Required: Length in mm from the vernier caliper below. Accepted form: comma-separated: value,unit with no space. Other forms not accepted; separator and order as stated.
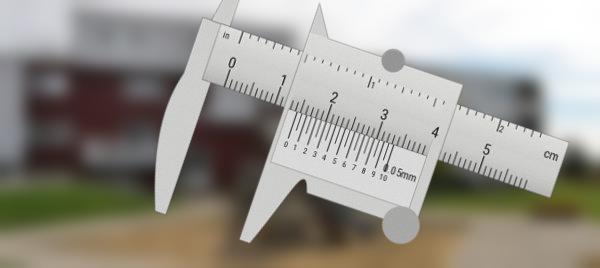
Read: 14.4,mm
